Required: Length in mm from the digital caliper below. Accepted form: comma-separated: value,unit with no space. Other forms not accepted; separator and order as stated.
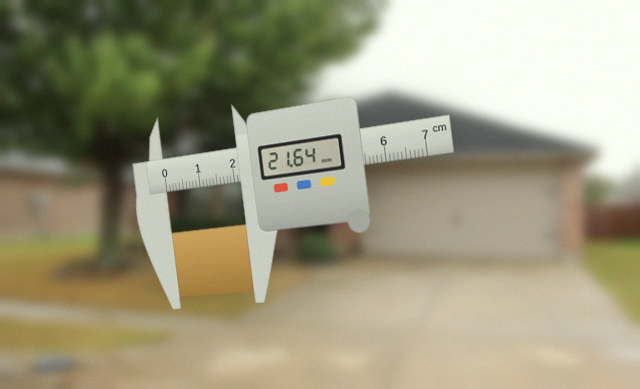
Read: 21.64,mm
